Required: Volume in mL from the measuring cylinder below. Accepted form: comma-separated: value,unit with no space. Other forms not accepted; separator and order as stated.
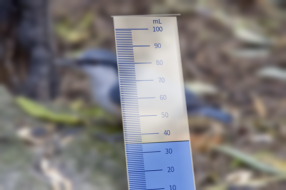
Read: 35,mL
